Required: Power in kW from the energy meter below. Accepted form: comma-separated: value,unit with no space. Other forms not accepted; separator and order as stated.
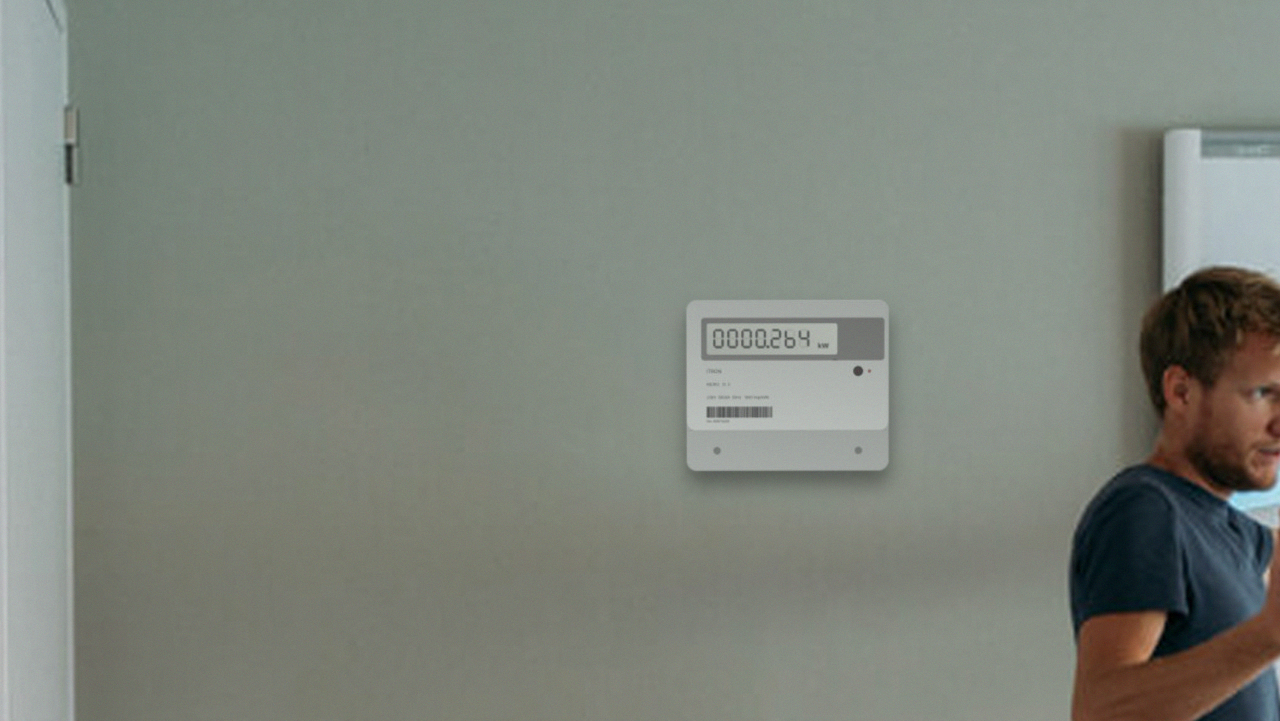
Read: 0.264,kW
